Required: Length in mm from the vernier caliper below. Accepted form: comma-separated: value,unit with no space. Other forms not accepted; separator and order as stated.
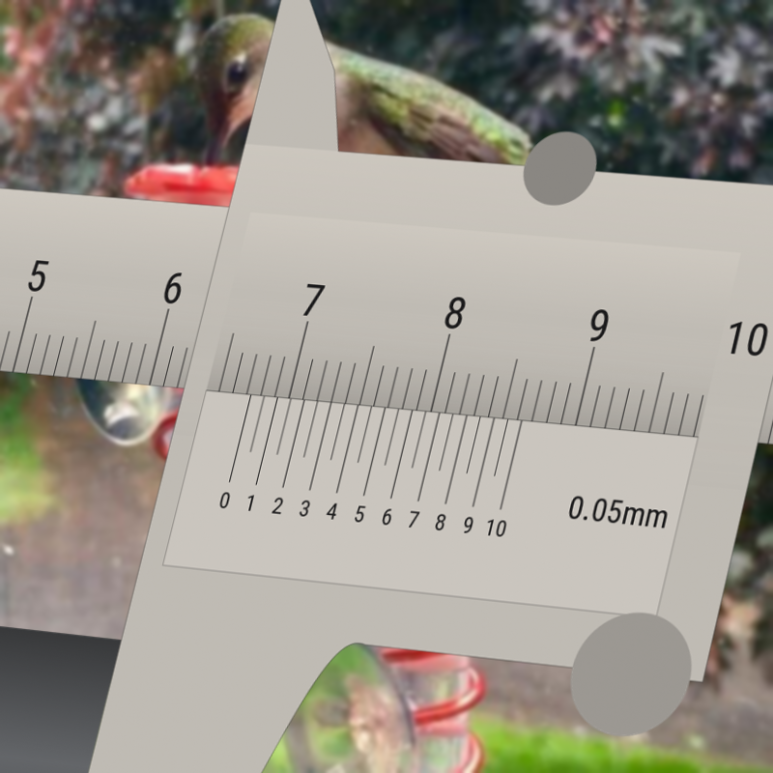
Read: 67.3,mm
